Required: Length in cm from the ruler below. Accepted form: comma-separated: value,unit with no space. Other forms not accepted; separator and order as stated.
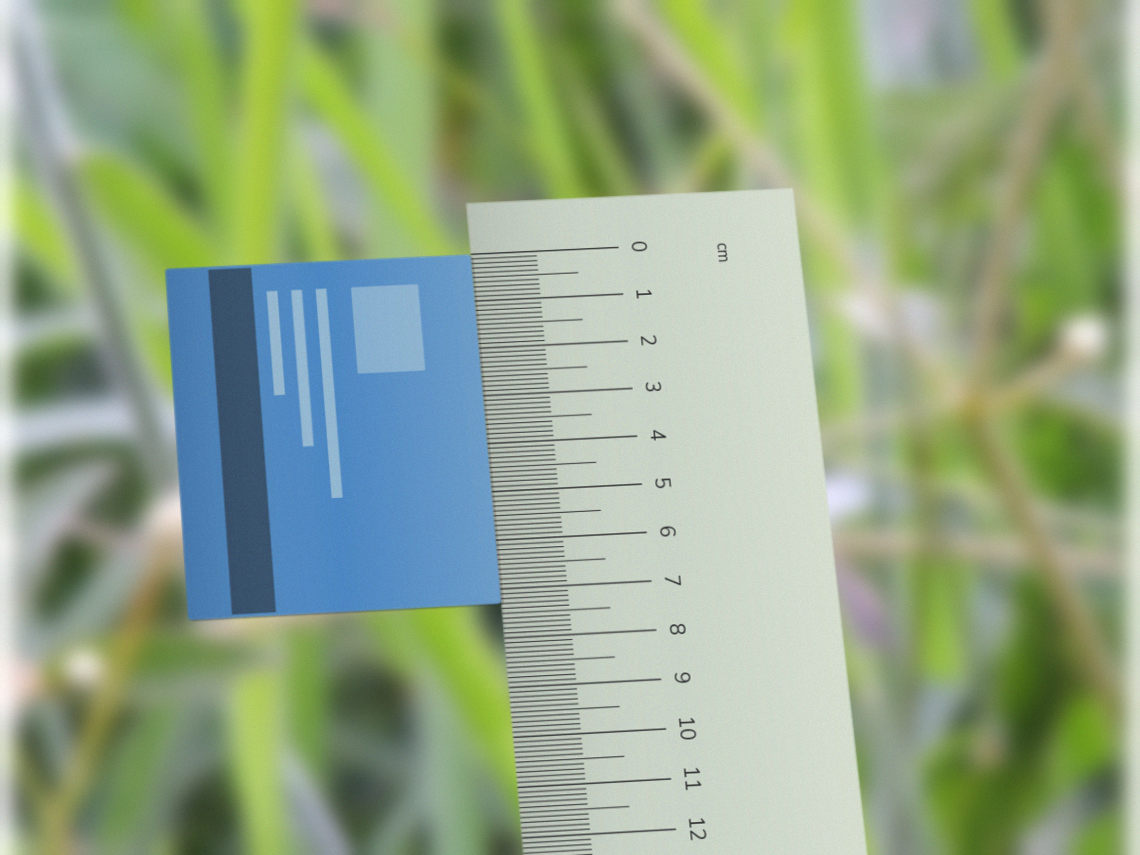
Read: 7.3,cm
